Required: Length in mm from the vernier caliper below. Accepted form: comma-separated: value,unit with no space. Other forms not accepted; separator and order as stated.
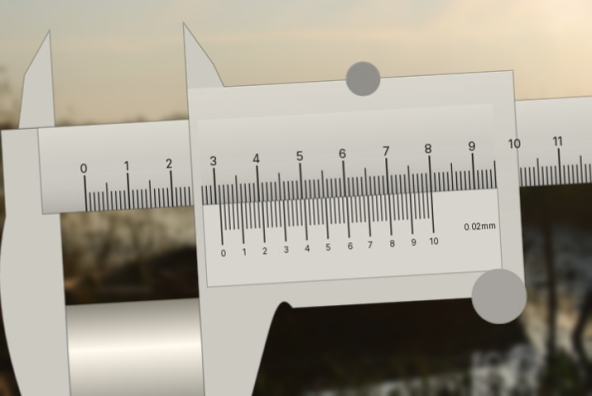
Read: 31.0,mm
